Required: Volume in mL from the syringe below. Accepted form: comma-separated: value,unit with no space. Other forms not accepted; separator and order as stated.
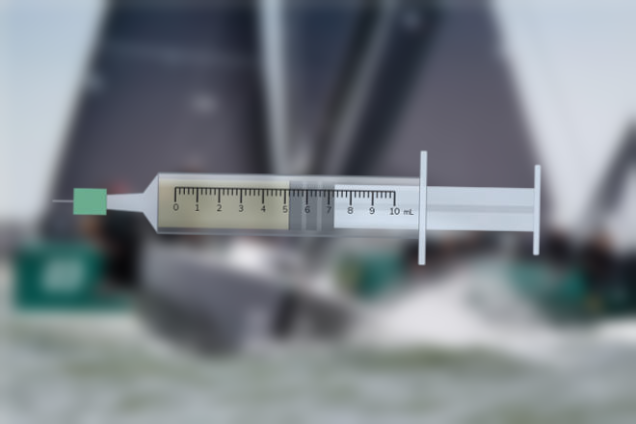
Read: 5.2,mL
